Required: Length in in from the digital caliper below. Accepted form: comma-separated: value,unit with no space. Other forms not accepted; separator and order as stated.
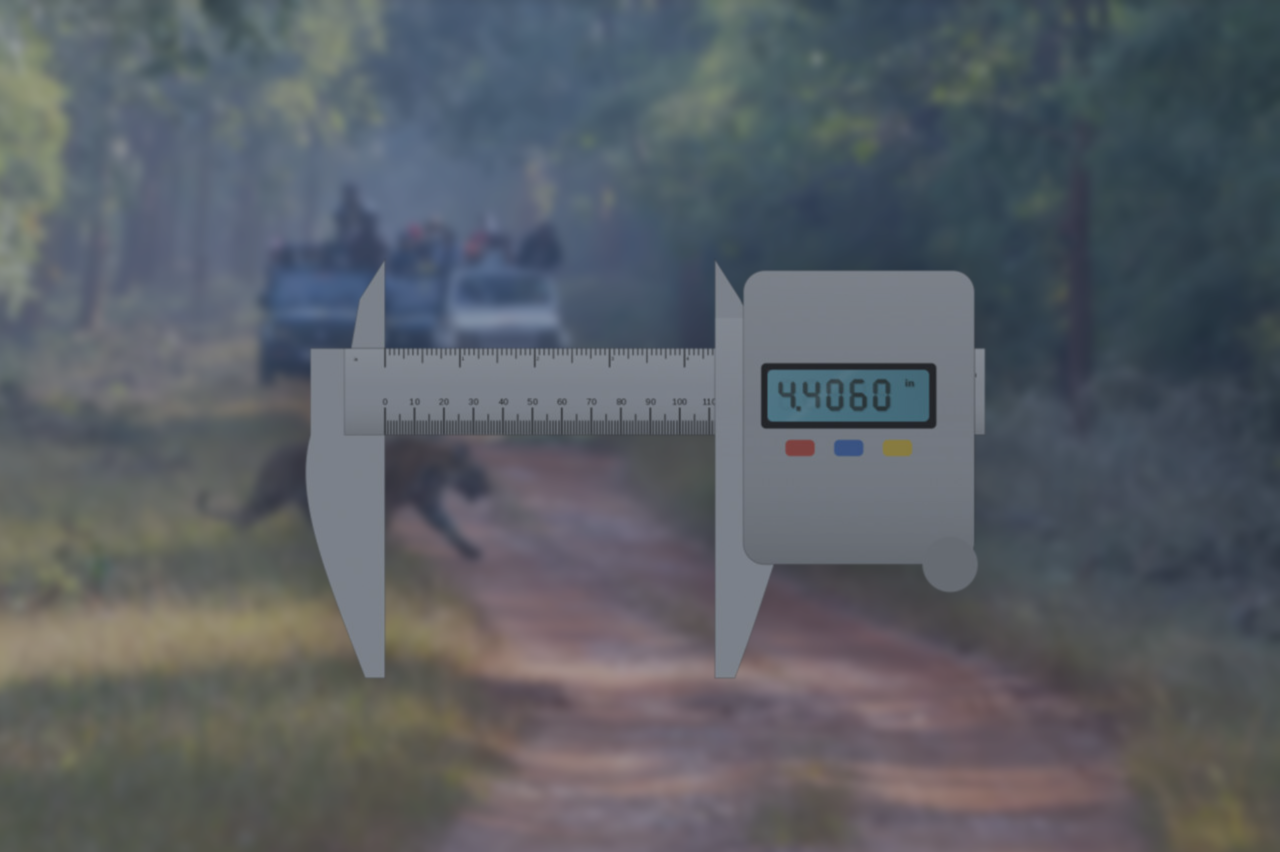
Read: 4.4060,in
